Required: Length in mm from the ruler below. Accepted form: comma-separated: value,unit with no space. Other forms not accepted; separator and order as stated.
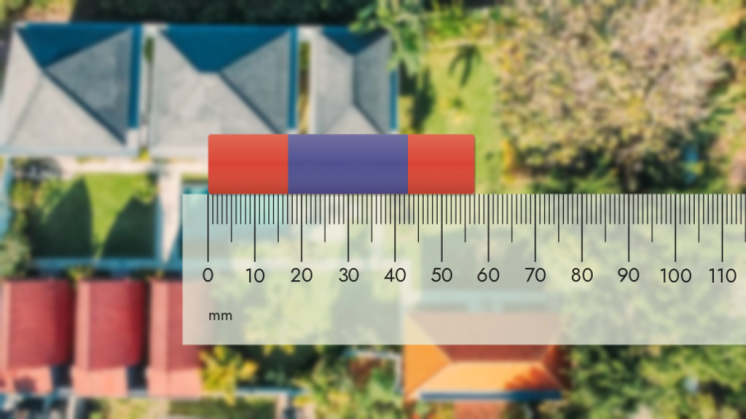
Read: 57,mm
